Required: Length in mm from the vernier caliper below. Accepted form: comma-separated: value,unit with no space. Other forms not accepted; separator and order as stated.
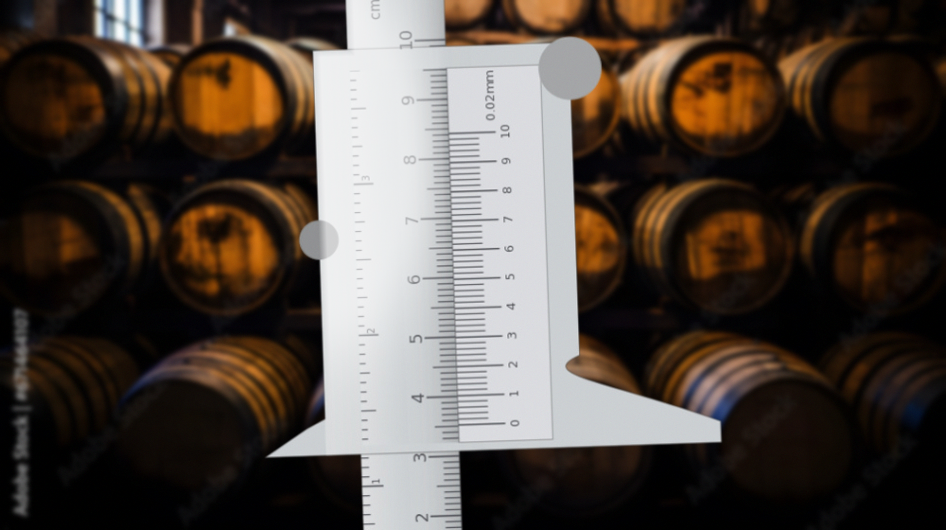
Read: 35.2,mm
